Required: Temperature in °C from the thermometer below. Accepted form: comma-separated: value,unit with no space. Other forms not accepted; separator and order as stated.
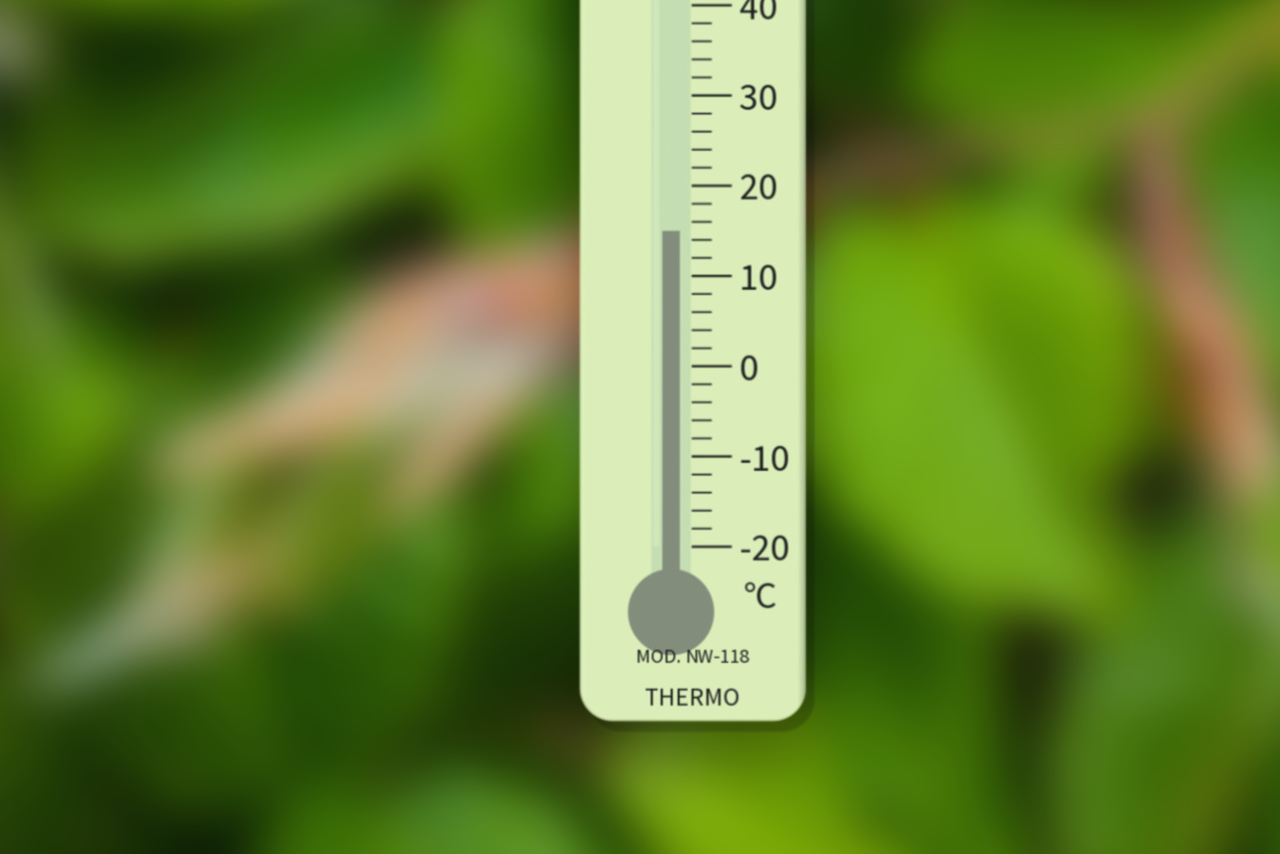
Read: 15,°C
